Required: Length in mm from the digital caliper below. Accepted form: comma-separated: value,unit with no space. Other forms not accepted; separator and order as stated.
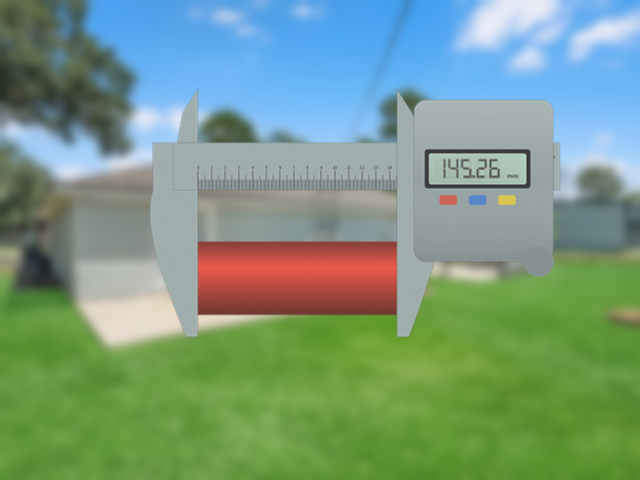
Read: 145.26,mm
